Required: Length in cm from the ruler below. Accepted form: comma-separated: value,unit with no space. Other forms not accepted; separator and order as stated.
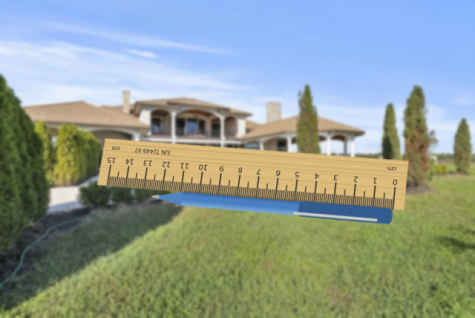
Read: 12.5,cm
